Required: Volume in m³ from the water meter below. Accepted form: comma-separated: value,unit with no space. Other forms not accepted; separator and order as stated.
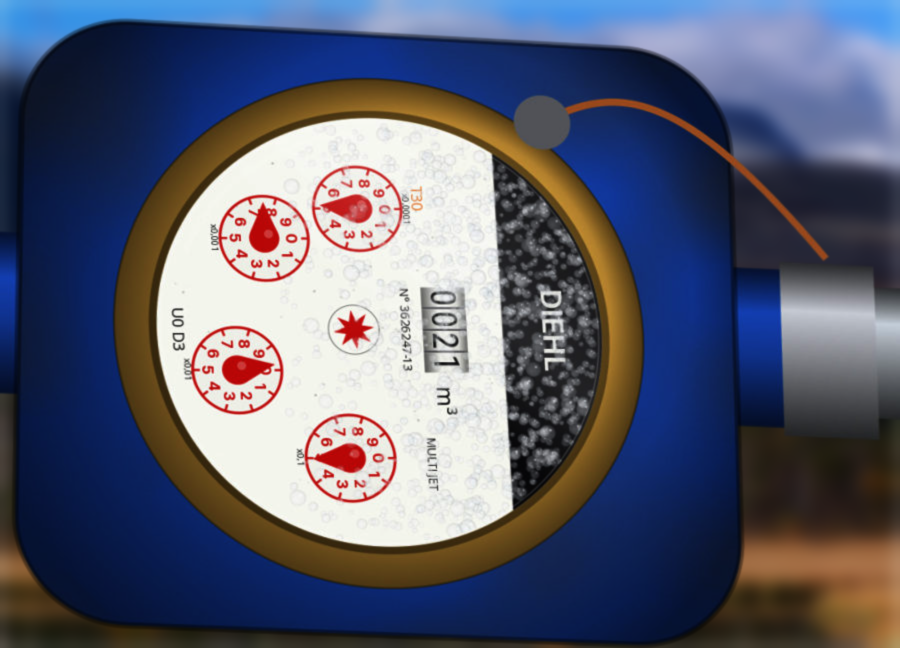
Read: 21.4975,m³
